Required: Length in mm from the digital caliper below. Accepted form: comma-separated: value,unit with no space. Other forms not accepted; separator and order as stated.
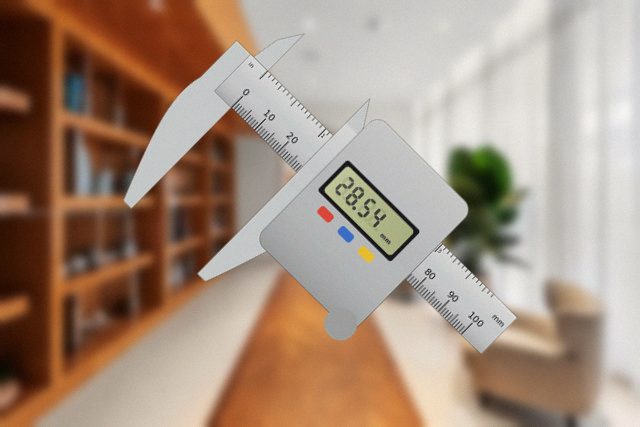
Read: 28.54,mm
